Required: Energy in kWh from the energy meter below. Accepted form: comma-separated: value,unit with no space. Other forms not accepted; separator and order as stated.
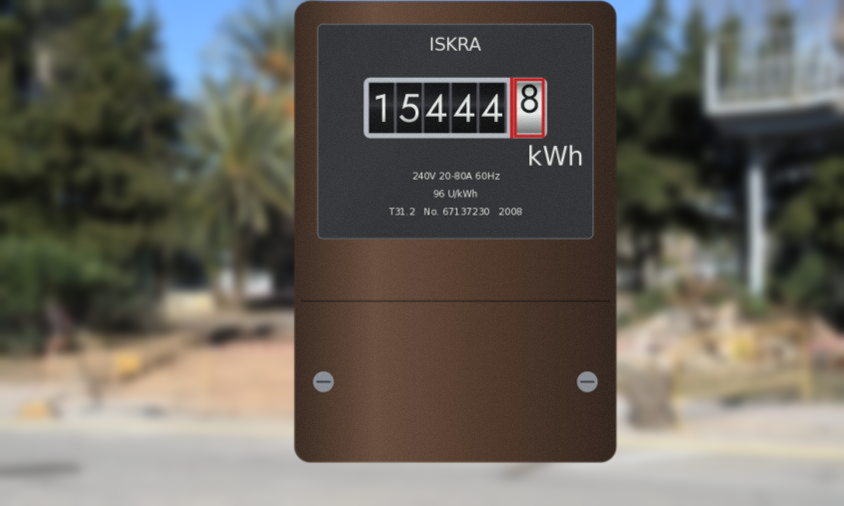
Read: 15444.8,kWh
